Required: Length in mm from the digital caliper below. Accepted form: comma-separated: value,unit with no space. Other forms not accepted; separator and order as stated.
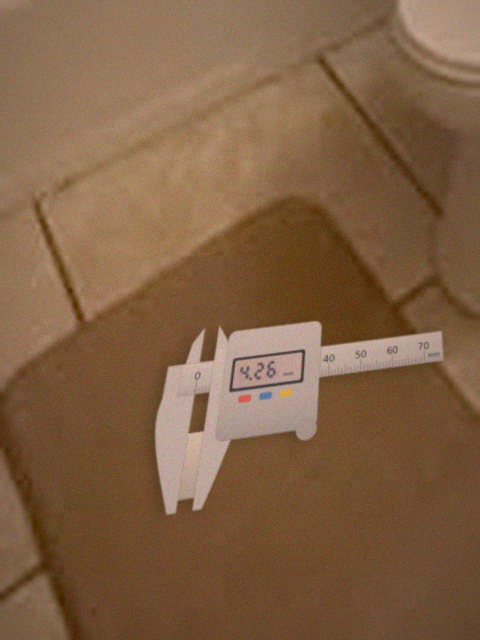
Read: 4.26,mm
